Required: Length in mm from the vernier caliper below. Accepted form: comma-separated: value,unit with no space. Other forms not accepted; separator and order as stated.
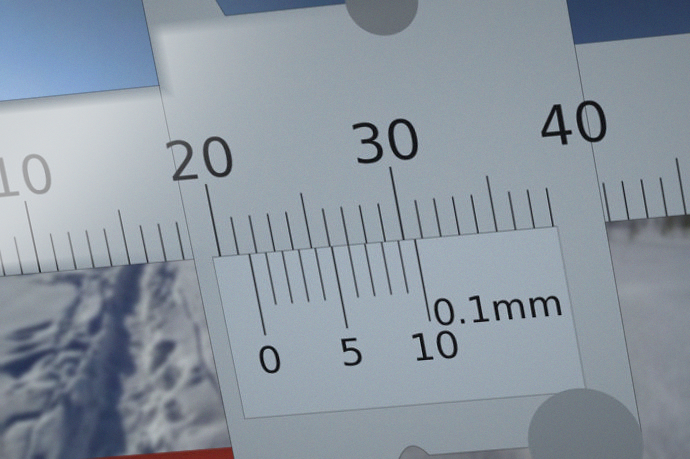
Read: 21.6,mm
